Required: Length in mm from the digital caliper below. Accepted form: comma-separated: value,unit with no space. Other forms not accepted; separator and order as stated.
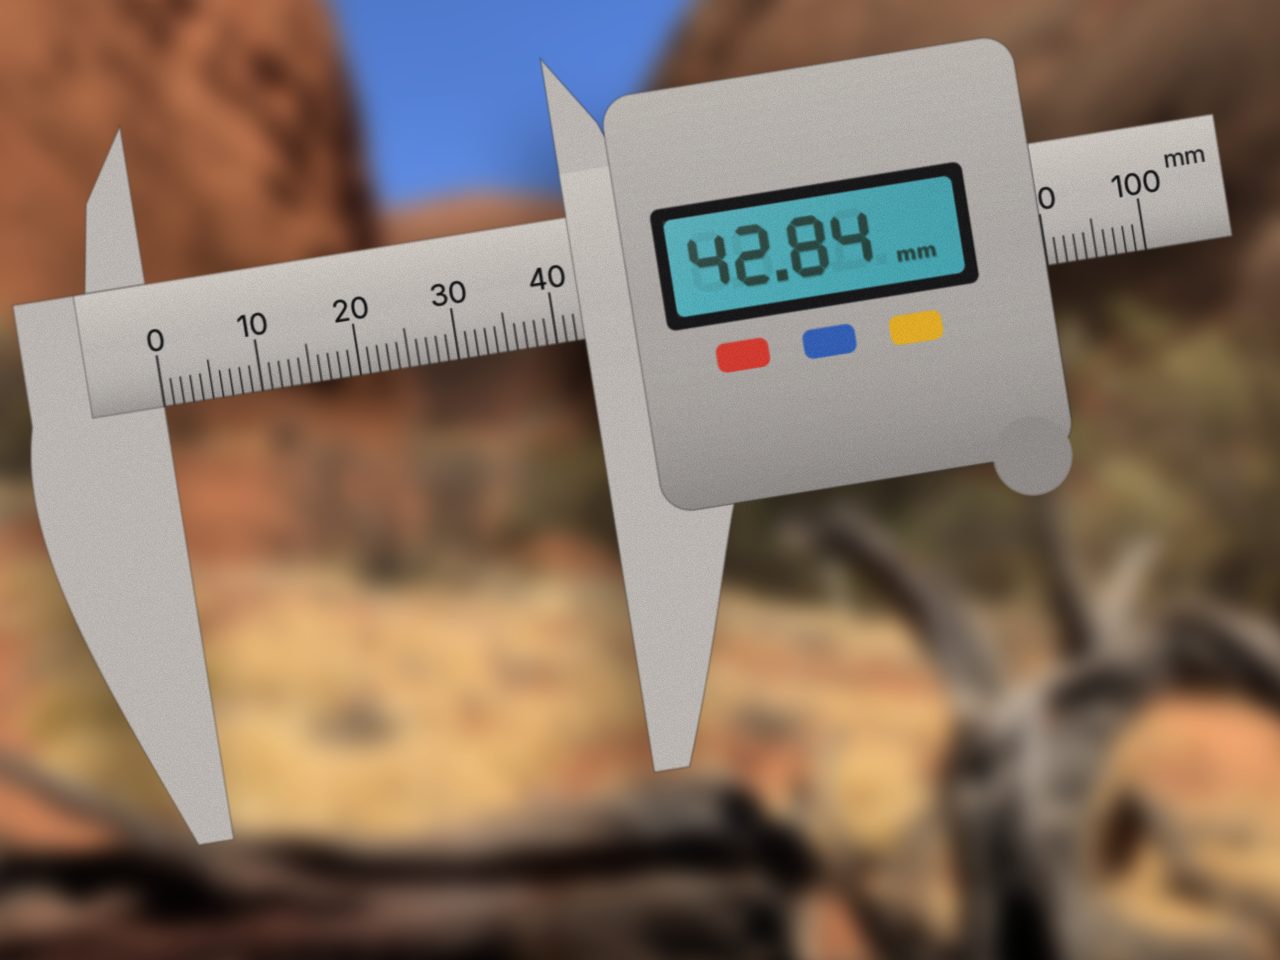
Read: 42.84,mm
